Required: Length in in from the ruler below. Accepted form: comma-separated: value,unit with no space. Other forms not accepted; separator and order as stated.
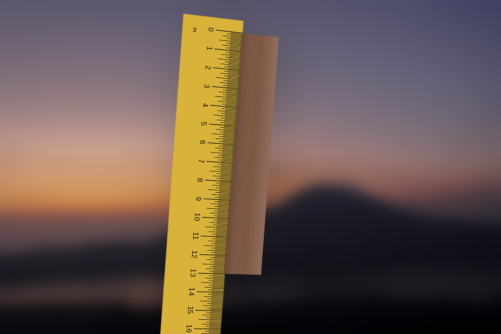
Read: 13,in
